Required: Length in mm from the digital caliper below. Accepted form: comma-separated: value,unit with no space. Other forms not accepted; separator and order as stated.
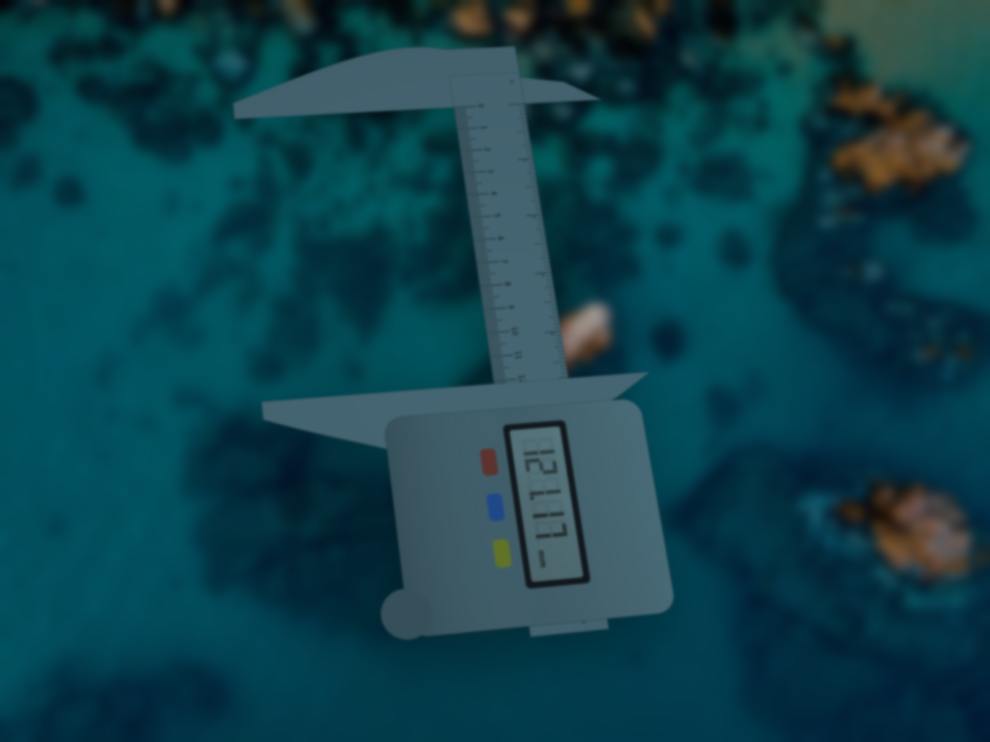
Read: 121.17,mm
